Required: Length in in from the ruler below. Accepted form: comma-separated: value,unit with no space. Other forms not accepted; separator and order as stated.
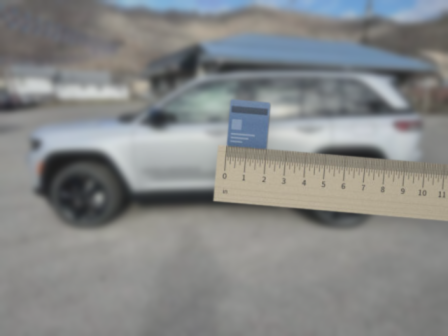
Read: 2,in
